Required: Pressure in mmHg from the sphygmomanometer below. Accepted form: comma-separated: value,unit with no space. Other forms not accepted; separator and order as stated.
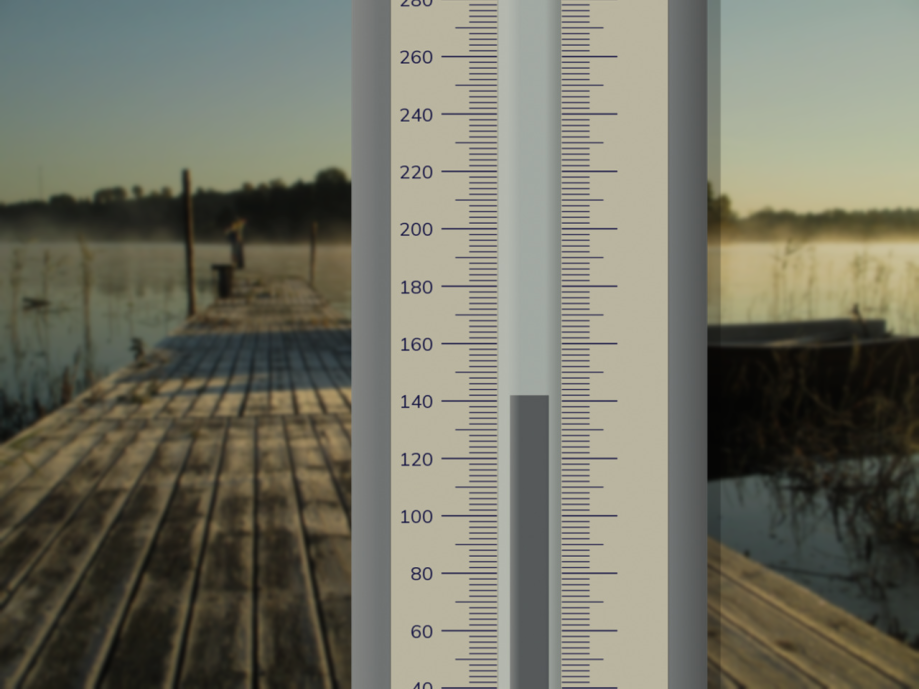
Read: 142,mmHg
